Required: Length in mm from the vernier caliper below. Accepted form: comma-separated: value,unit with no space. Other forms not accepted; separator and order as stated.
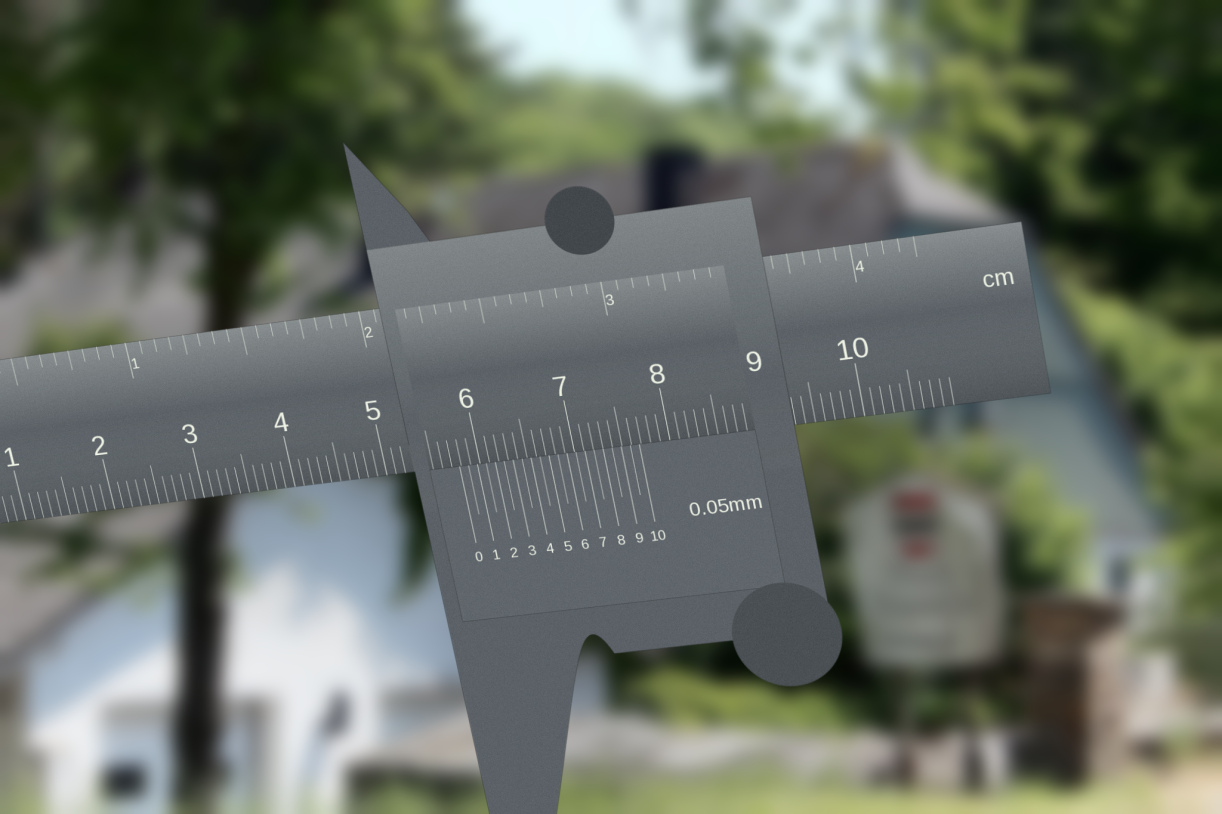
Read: 57.8,mm
